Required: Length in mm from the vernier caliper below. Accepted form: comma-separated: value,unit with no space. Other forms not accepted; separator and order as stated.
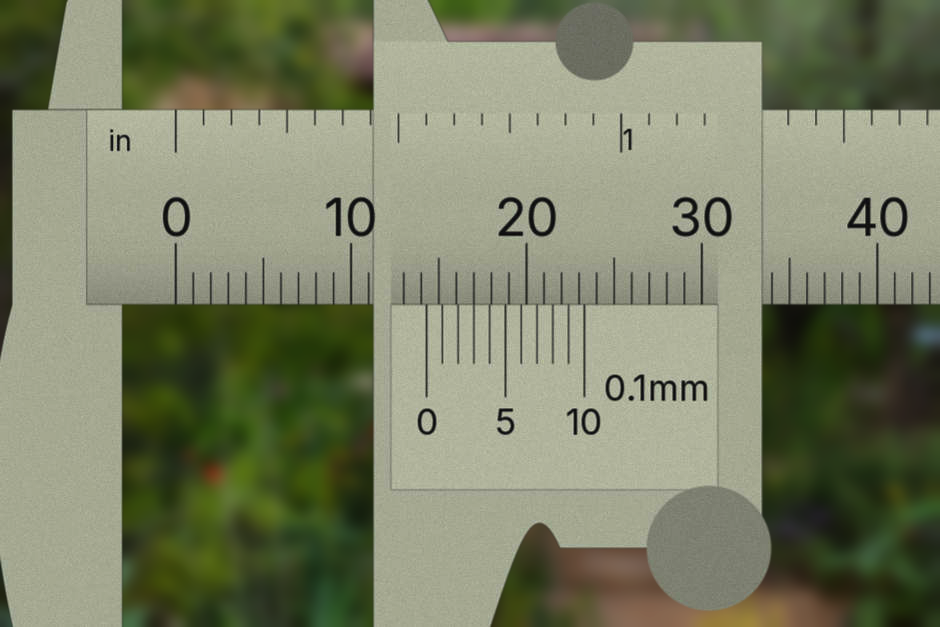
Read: 14.3,mm
